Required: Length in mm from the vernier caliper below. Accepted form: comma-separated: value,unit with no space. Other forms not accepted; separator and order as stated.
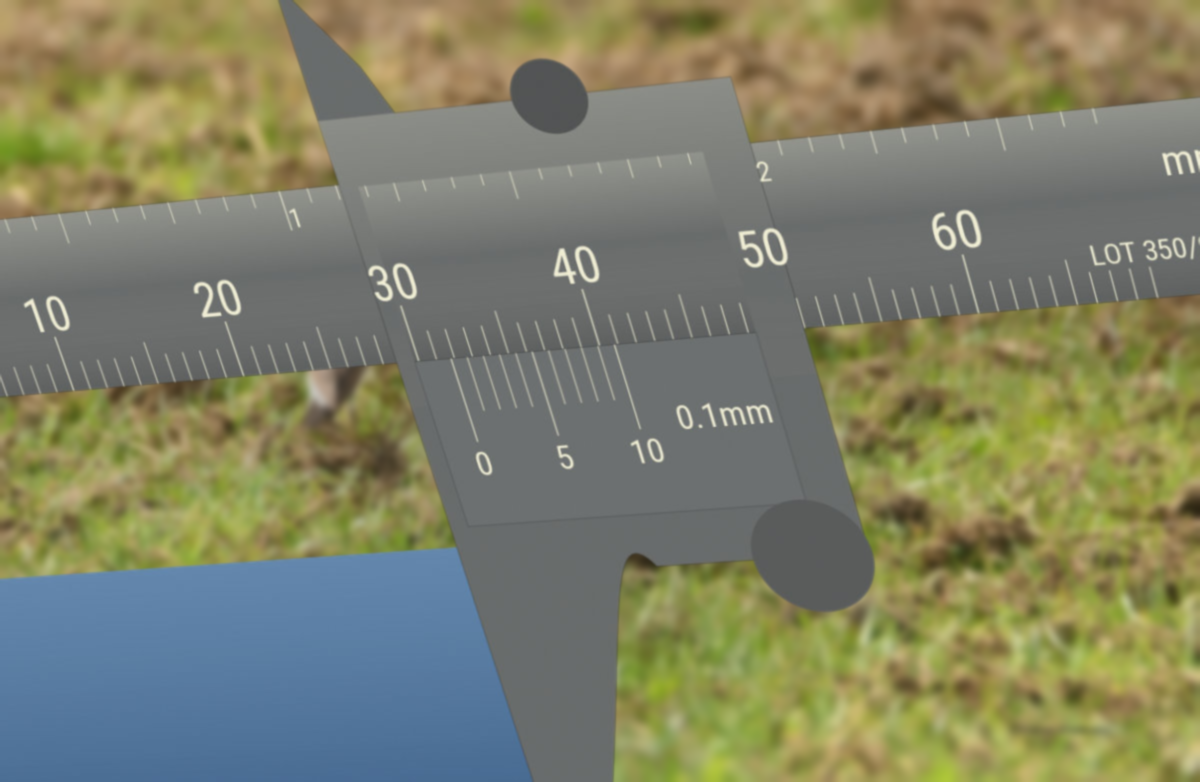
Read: 31.8,mm
